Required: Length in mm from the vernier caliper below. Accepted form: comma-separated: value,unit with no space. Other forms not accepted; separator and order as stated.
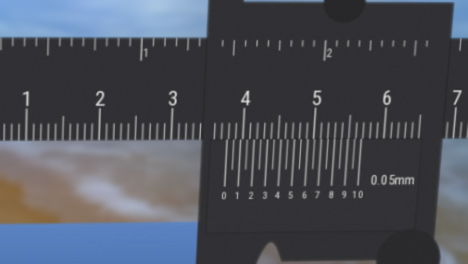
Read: 37.8,mm
